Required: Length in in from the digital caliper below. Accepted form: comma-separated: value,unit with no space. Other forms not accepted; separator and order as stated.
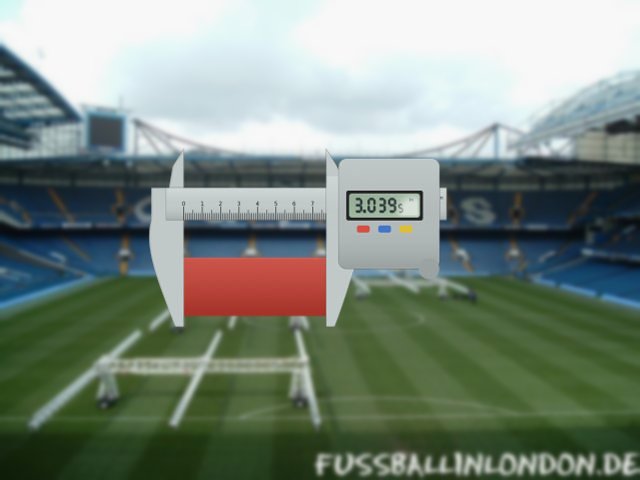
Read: 3.0395,in
